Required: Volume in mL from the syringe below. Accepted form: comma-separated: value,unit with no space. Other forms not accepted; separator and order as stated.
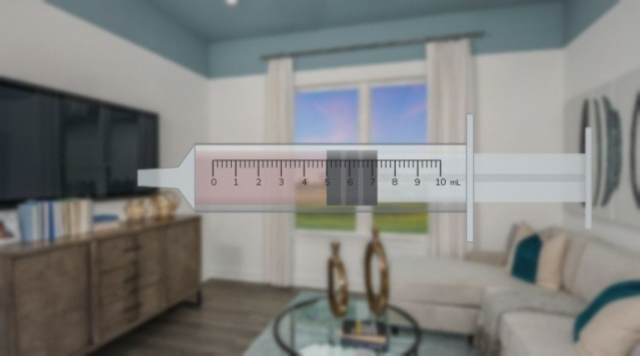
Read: 5,mL
